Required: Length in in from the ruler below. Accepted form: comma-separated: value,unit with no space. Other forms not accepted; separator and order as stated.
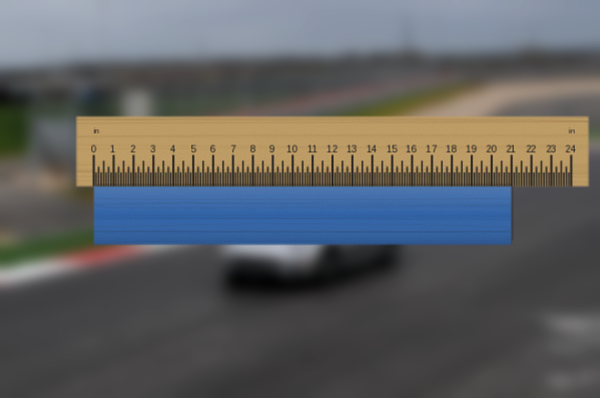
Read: 21,in
